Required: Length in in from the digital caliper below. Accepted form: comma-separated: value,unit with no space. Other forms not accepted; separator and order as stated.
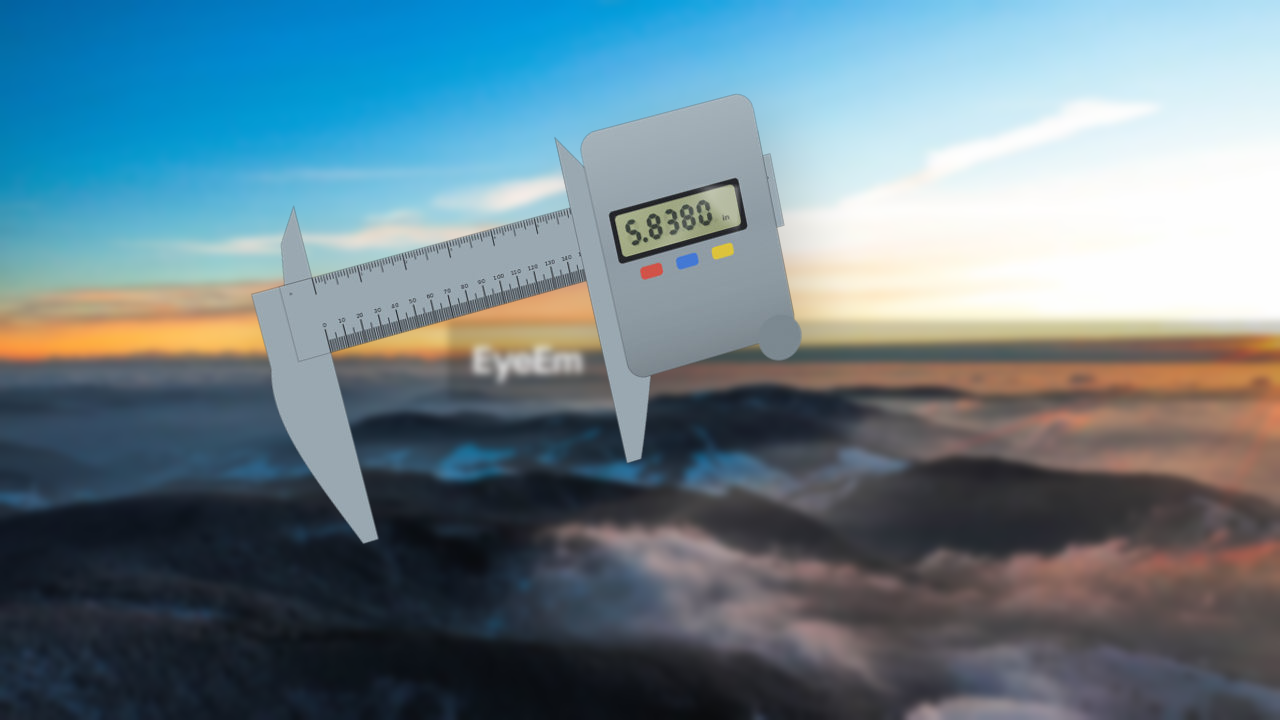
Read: 5.8380,in
